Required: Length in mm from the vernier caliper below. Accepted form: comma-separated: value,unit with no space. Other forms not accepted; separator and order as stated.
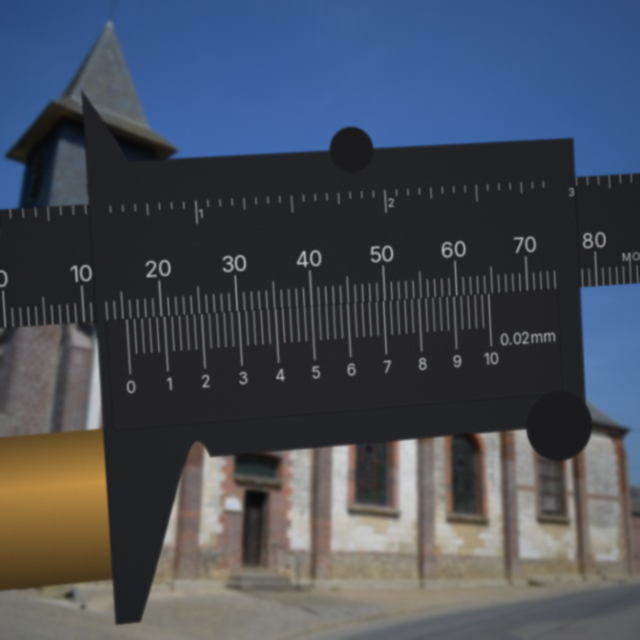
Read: 15.5,mm
